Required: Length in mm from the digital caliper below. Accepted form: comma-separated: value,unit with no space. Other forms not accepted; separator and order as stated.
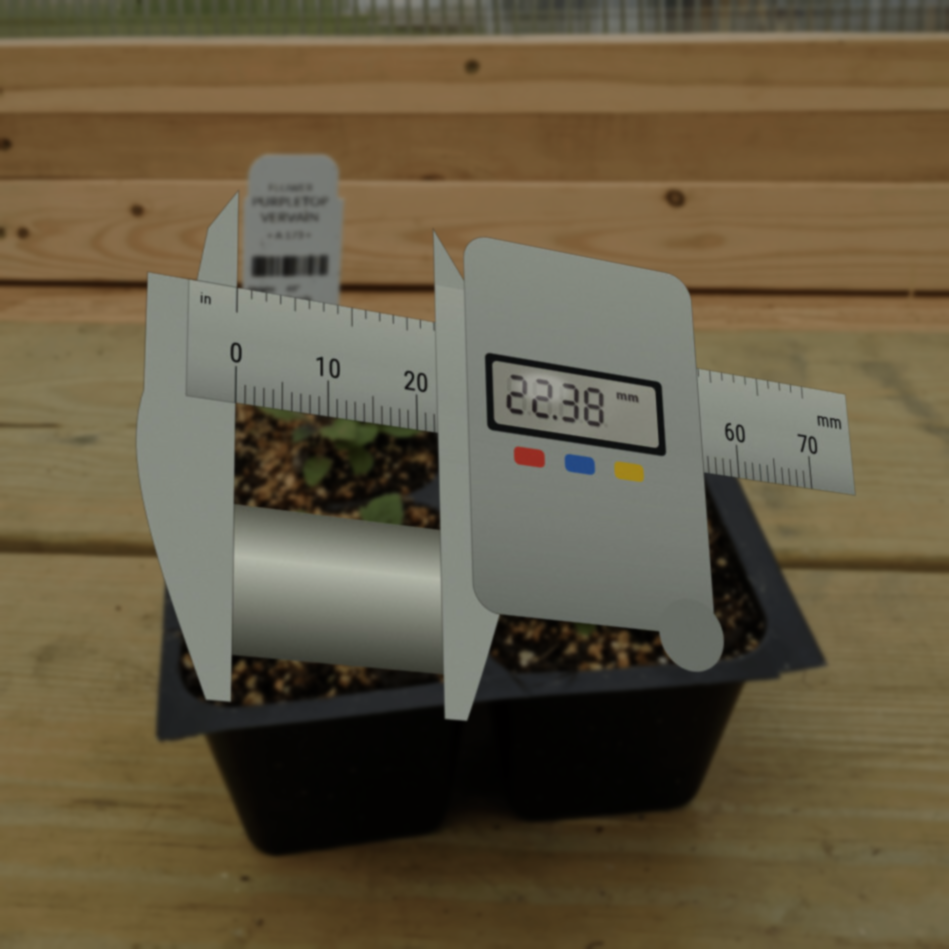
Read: 22.38,mm
